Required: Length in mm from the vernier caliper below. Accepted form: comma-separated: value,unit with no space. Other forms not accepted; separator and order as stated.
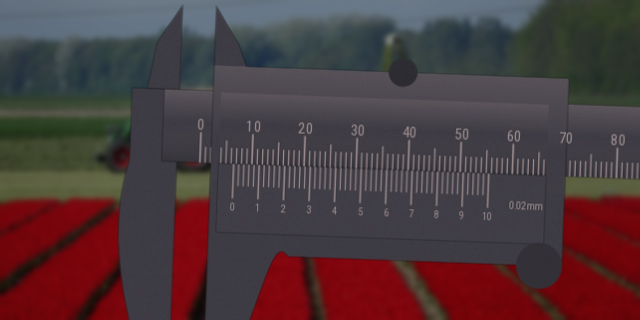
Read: 6.5,mm
